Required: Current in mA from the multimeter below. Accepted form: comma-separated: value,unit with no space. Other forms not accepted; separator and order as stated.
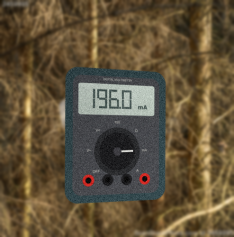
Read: 196.0,mA
